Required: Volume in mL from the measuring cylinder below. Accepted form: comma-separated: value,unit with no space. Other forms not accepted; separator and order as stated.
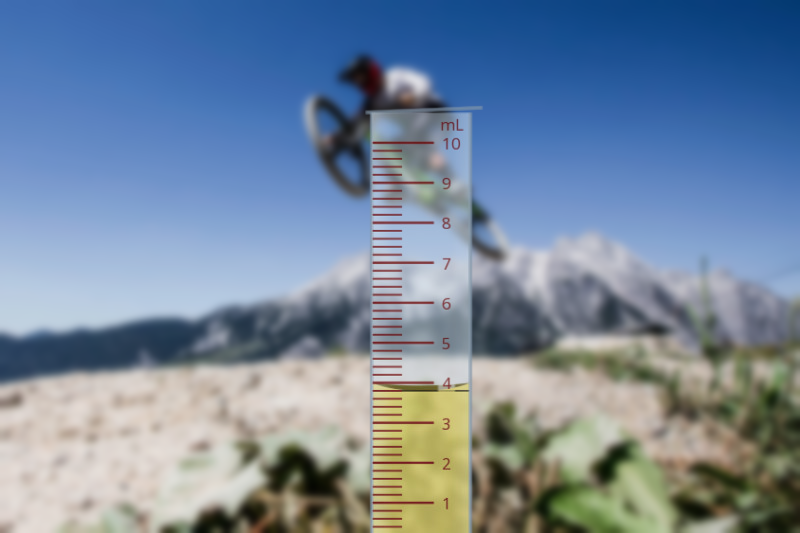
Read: 3.8,mL
